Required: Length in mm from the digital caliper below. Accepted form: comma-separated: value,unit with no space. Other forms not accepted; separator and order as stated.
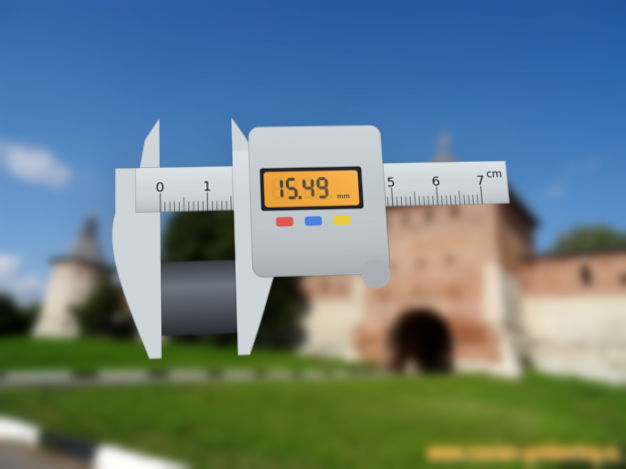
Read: 15.49,mm
